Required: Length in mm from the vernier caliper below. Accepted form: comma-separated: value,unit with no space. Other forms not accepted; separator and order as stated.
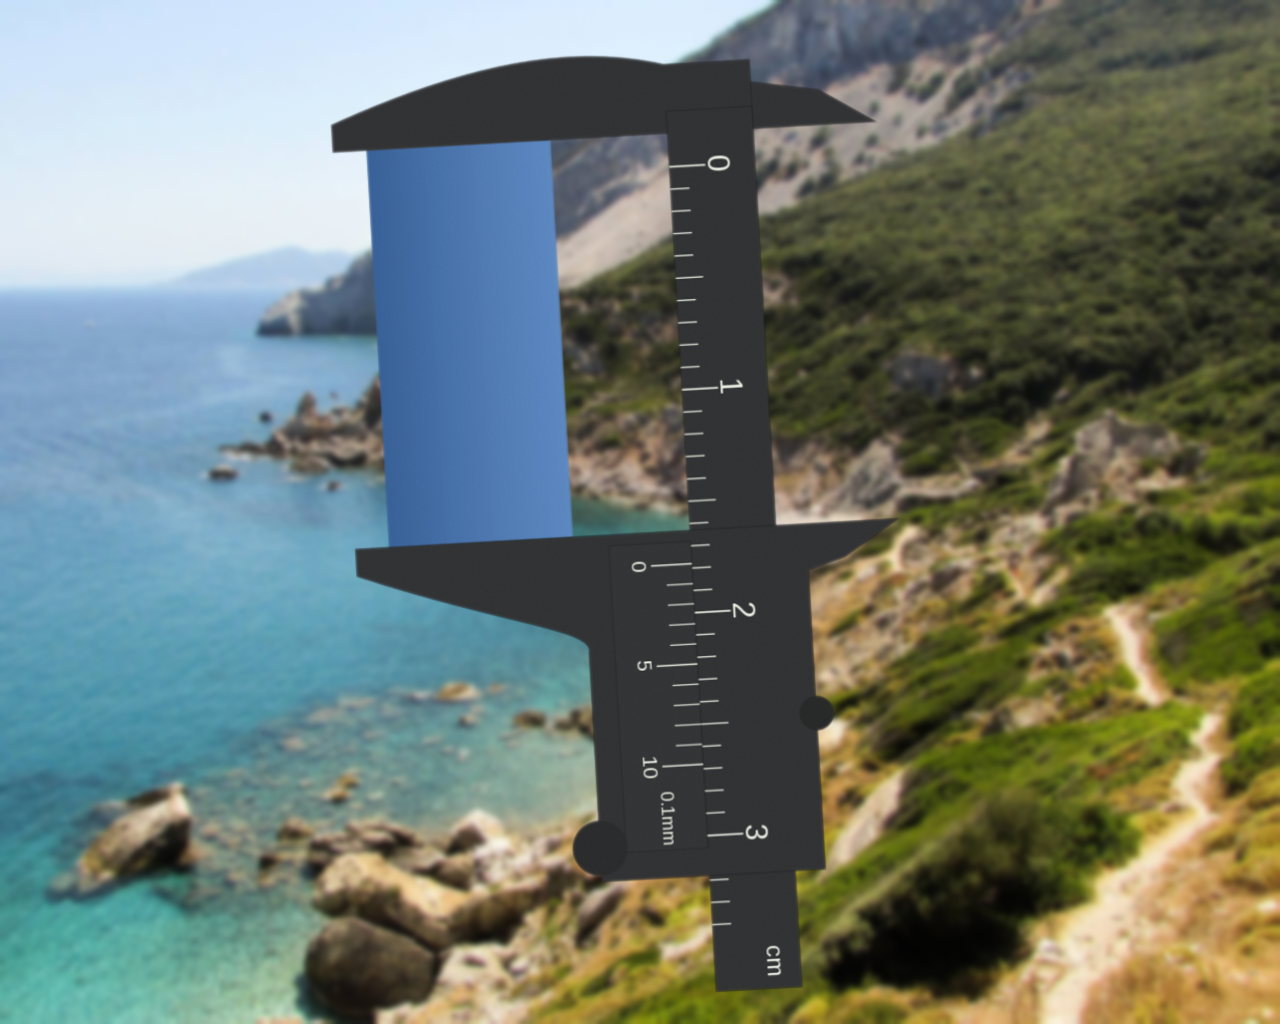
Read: 17.8,mm
